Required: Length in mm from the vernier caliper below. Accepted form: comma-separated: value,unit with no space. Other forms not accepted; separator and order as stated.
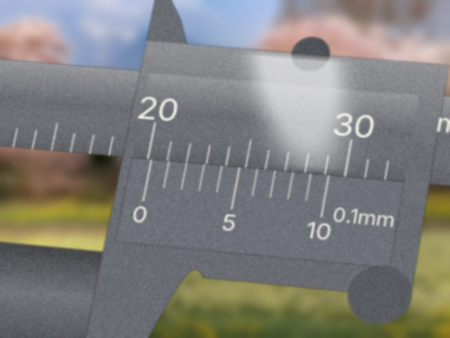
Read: 20.2,mm
